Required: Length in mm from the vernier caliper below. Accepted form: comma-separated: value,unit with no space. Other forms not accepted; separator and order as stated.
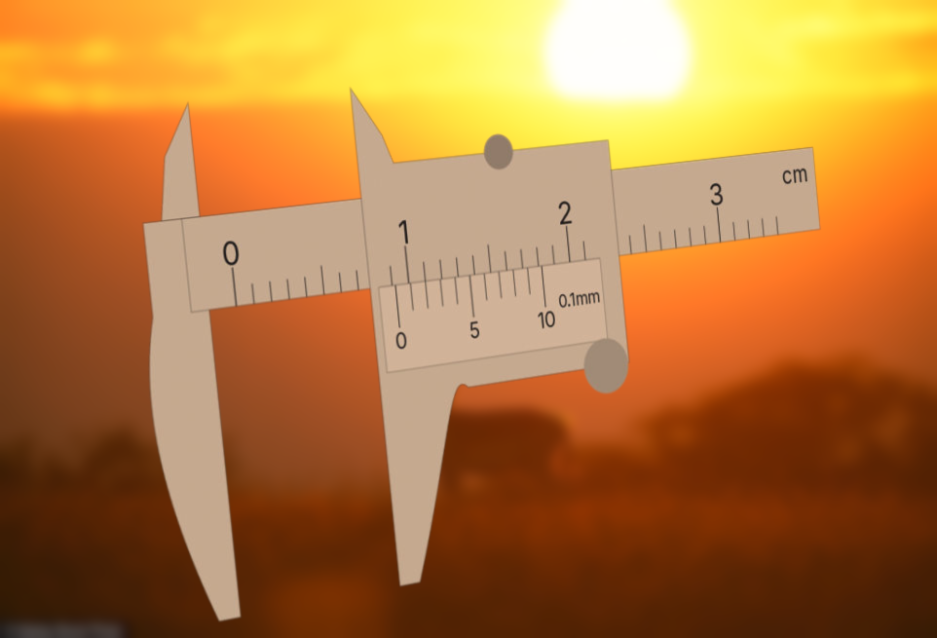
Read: 9.2,mm
